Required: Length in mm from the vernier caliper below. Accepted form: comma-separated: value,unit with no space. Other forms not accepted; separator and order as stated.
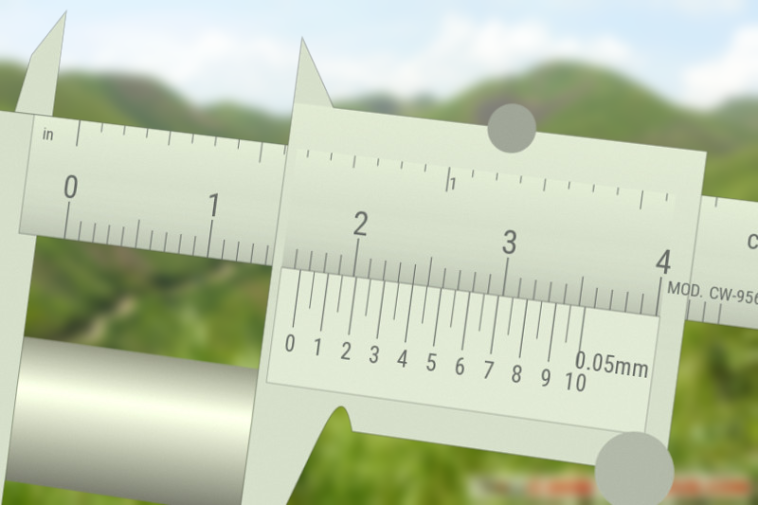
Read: 16.4,mm
